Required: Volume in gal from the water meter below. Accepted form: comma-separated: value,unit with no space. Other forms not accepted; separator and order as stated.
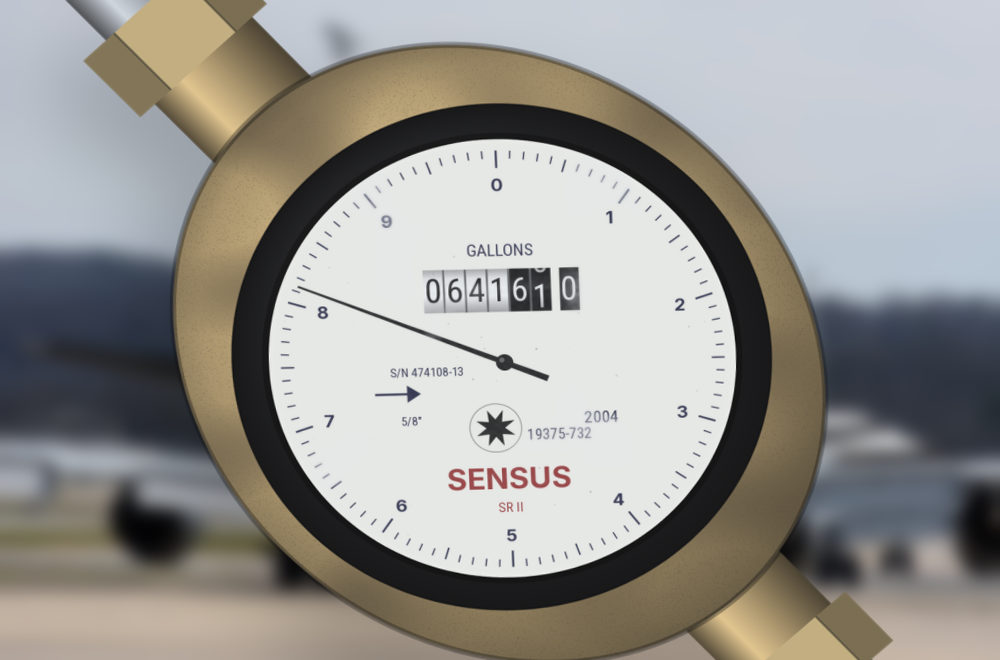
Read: 641608.1,gal
